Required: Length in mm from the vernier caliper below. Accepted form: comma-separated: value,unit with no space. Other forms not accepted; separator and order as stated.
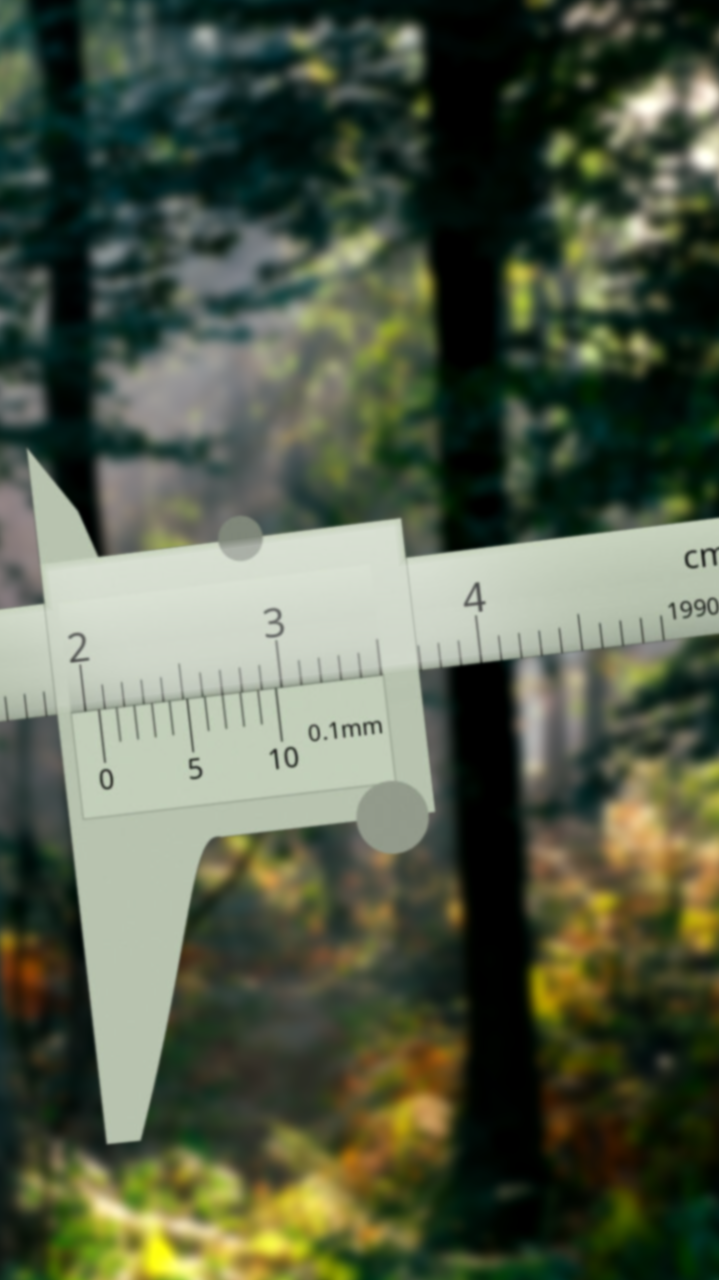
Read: 20.7,mm
